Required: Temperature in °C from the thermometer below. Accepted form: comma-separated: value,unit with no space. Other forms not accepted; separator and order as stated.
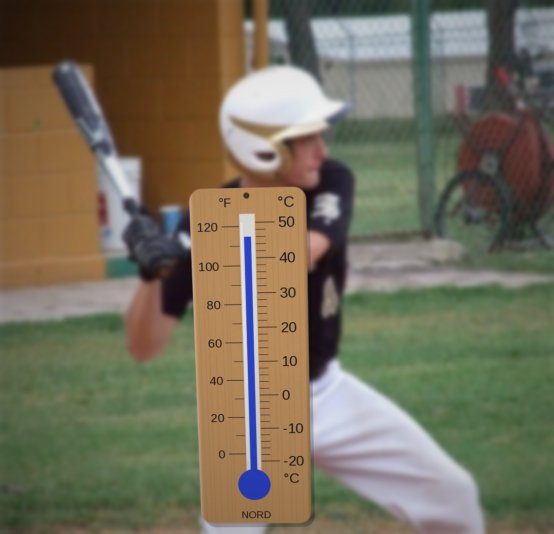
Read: 46,°C
